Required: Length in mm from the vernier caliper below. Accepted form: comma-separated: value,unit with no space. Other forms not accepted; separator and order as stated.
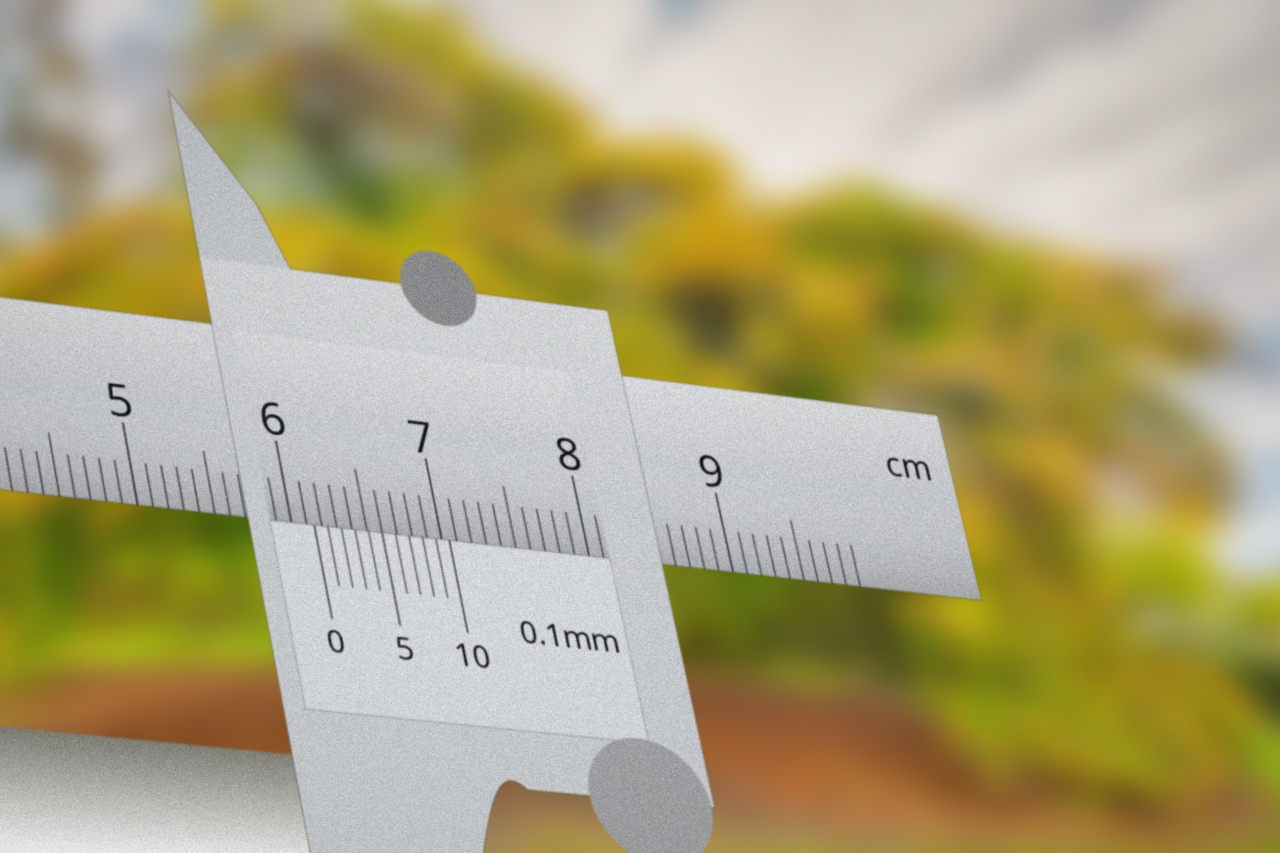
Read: 61.5,mm
